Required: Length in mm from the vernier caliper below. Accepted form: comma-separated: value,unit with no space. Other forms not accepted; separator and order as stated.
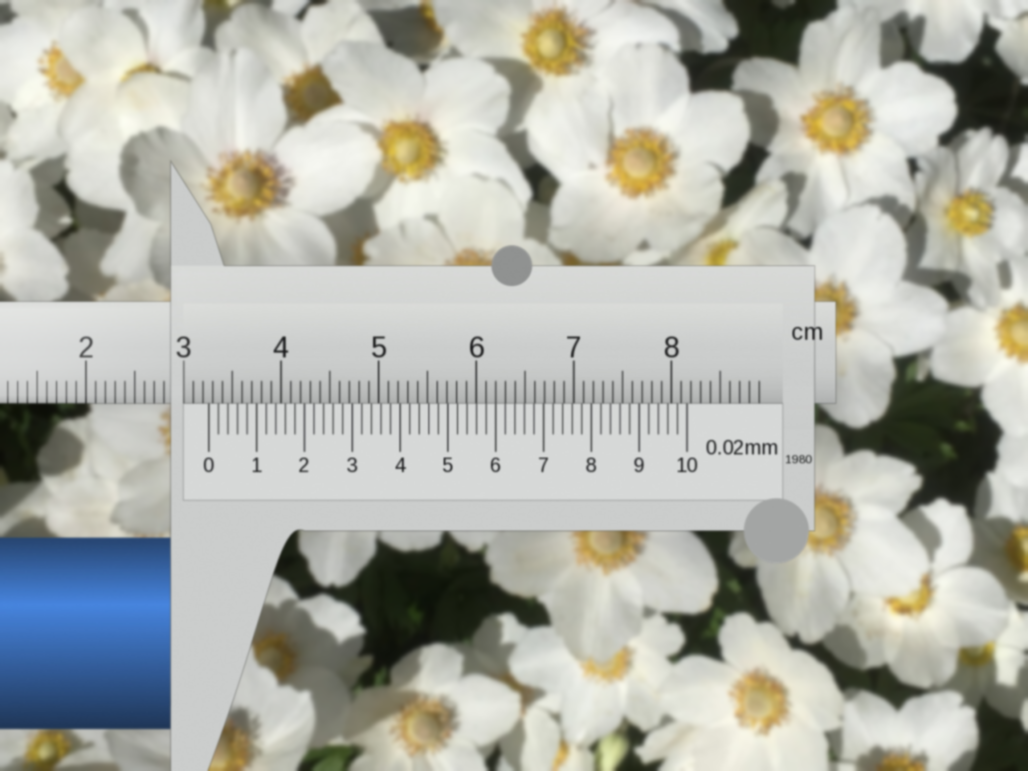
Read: 32.6,mm
